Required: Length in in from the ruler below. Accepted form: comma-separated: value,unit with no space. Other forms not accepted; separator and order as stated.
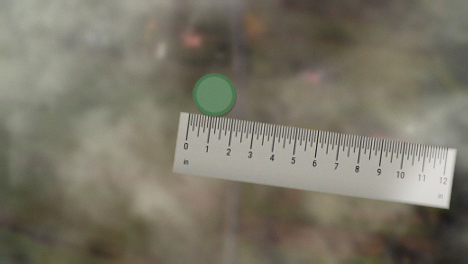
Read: 2,in
